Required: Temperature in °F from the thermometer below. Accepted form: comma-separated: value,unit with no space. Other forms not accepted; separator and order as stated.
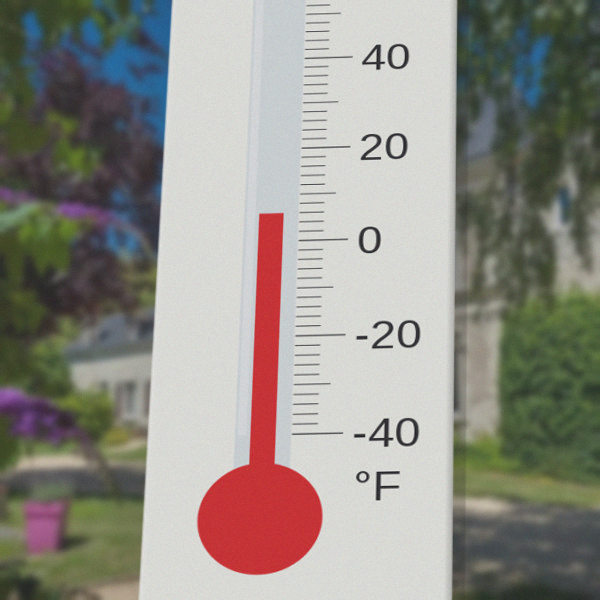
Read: 6,°F
